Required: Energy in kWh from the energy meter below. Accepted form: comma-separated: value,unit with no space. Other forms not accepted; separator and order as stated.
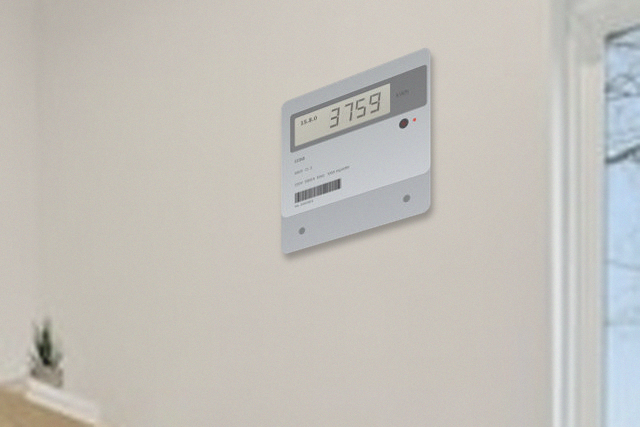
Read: 3759,kWh
